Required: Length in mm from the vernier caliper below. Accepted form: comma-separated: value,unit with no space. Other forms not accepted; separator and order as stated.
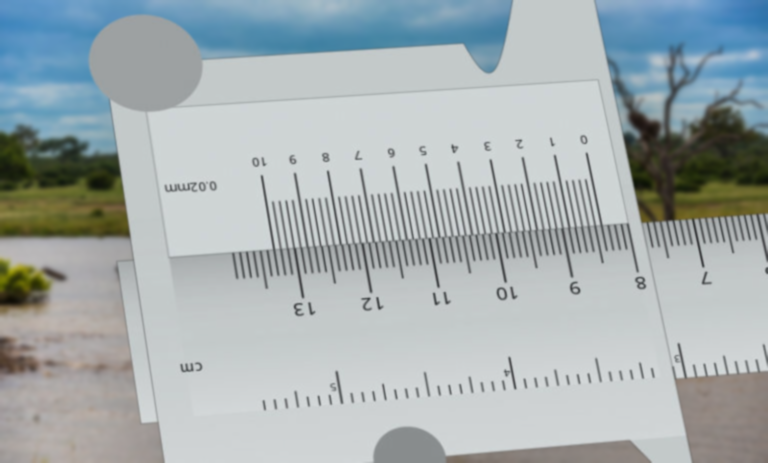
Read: 84.0,mm
